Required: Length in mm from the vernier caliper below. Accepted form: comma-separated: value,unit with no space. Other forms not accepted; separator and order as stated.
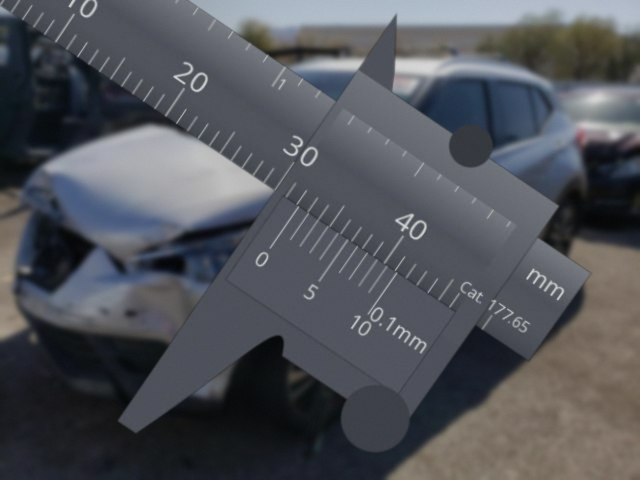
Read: 32.2,mm
